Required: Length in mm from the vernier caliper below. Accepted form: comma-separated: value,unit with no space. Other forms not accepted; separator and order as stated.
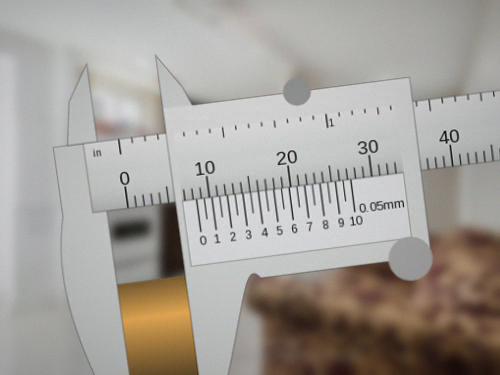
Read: 8.4,mm
